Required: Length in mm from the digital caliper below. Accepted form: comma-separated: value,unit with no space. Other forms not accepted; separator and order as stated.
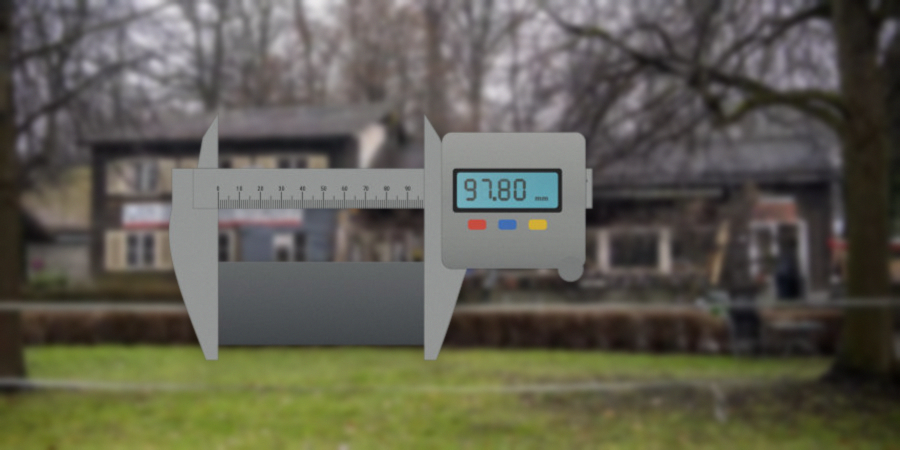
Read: 97.80,mm
